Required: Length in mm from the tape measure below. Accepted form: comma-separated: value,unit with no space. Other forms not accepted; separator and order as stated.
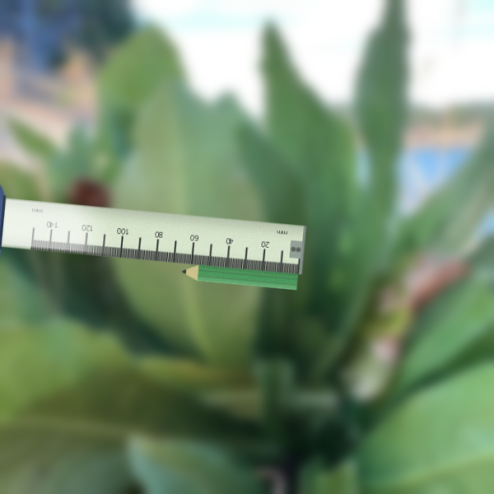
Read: 65,mm
